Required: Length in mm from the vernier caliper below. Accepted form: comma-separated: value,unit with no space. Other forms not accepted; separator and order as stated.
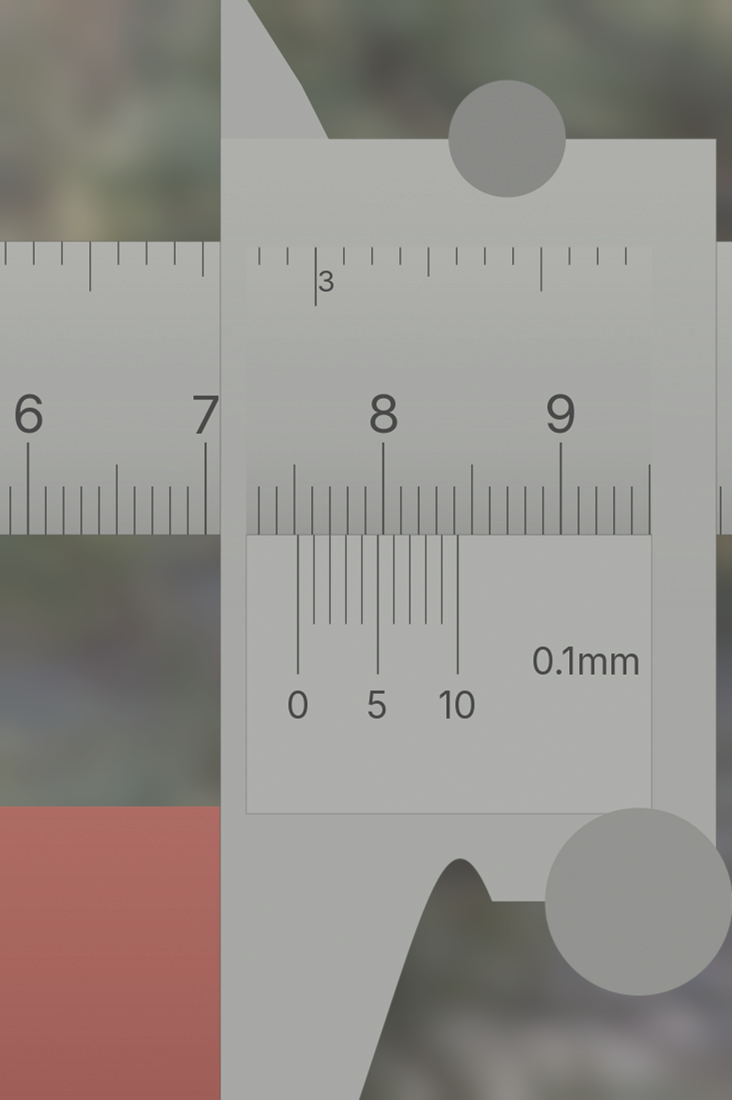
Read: 75.2,mm
